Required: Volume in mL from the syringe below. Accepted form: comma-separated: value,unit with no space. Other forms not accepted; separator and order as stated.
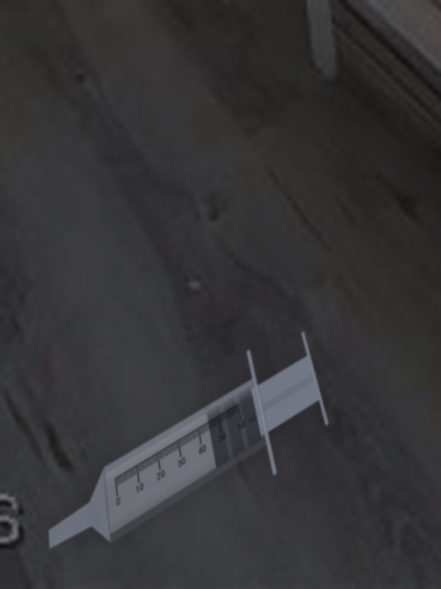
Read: 45,mL
